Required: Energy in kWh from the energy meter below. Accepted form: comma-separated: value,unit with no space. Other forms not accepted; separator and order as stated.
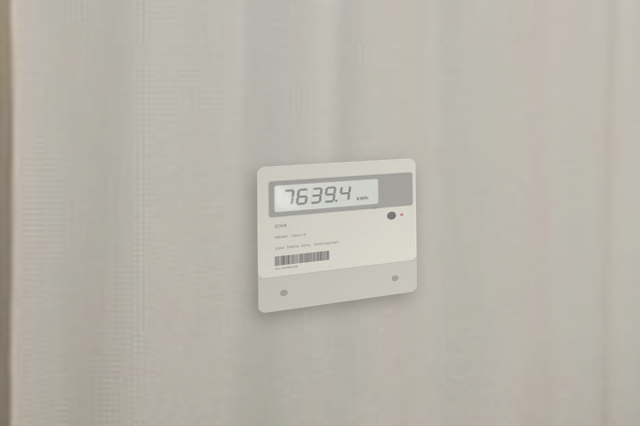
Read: 7639.4,kWh
